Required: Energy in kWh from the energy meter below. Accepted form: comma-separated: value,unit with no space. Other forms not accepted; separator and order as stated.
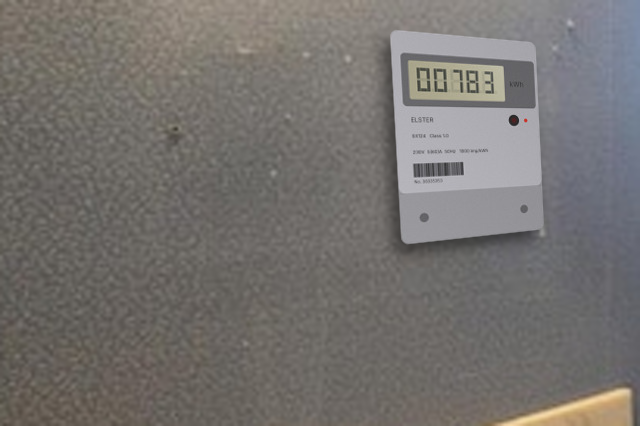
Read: 783,kWh
